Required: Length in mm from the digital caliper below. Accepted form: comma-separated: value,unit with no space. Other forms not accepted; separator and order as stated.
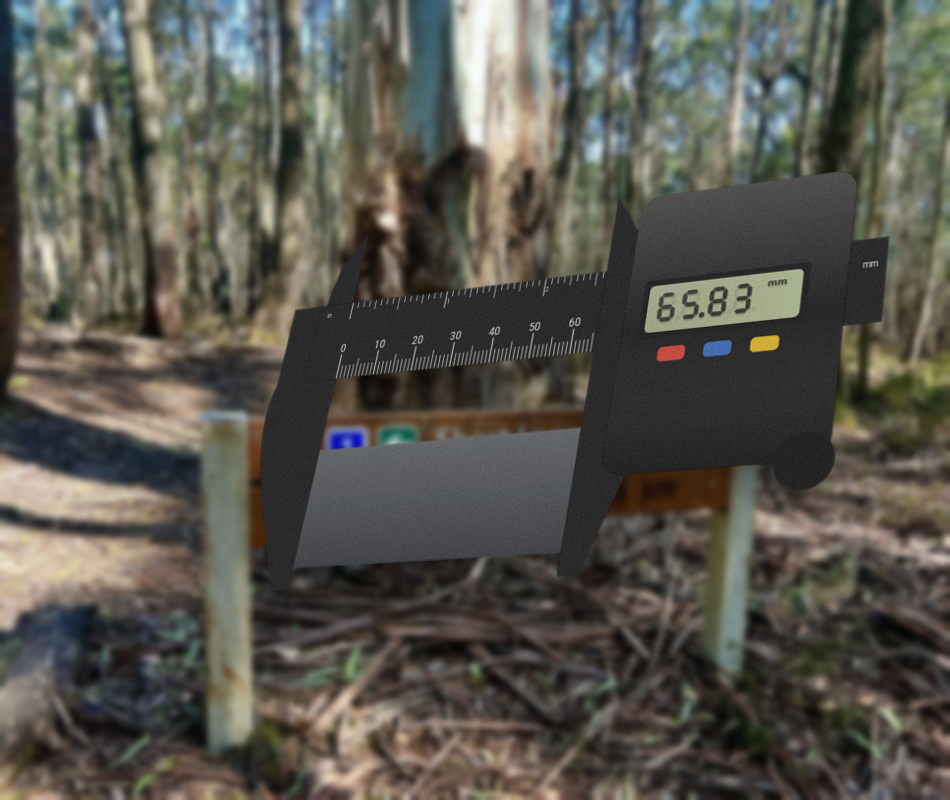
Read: 65.83,mm
